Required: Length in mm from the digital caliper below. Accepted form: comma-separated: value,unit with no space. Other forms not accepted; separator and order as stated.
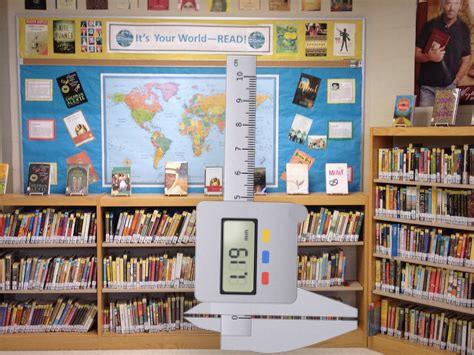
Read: 1.19,mm
